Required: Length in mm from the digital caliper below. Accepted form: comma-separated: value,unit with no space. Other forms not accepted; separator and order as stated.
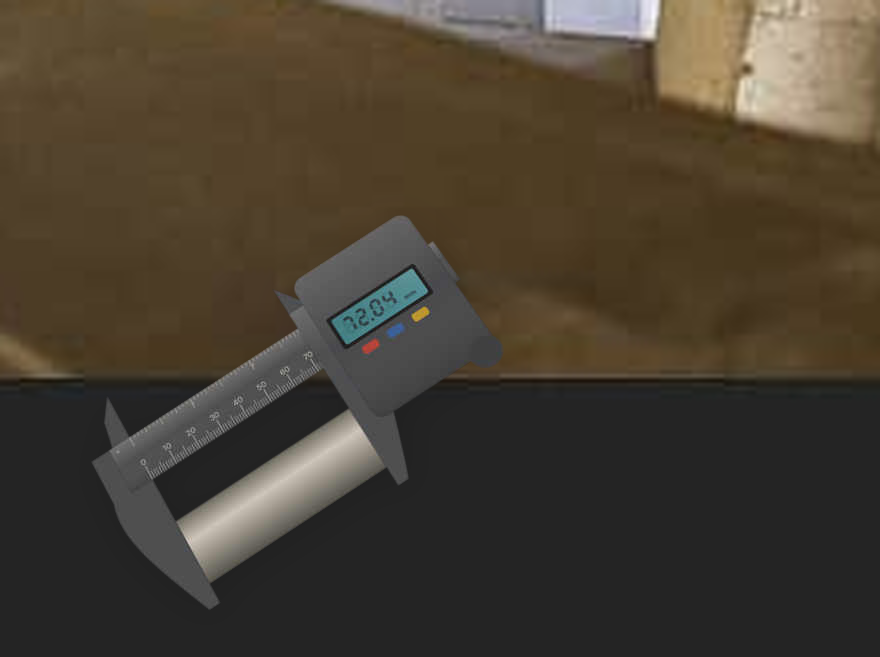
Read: 72.04,mm
